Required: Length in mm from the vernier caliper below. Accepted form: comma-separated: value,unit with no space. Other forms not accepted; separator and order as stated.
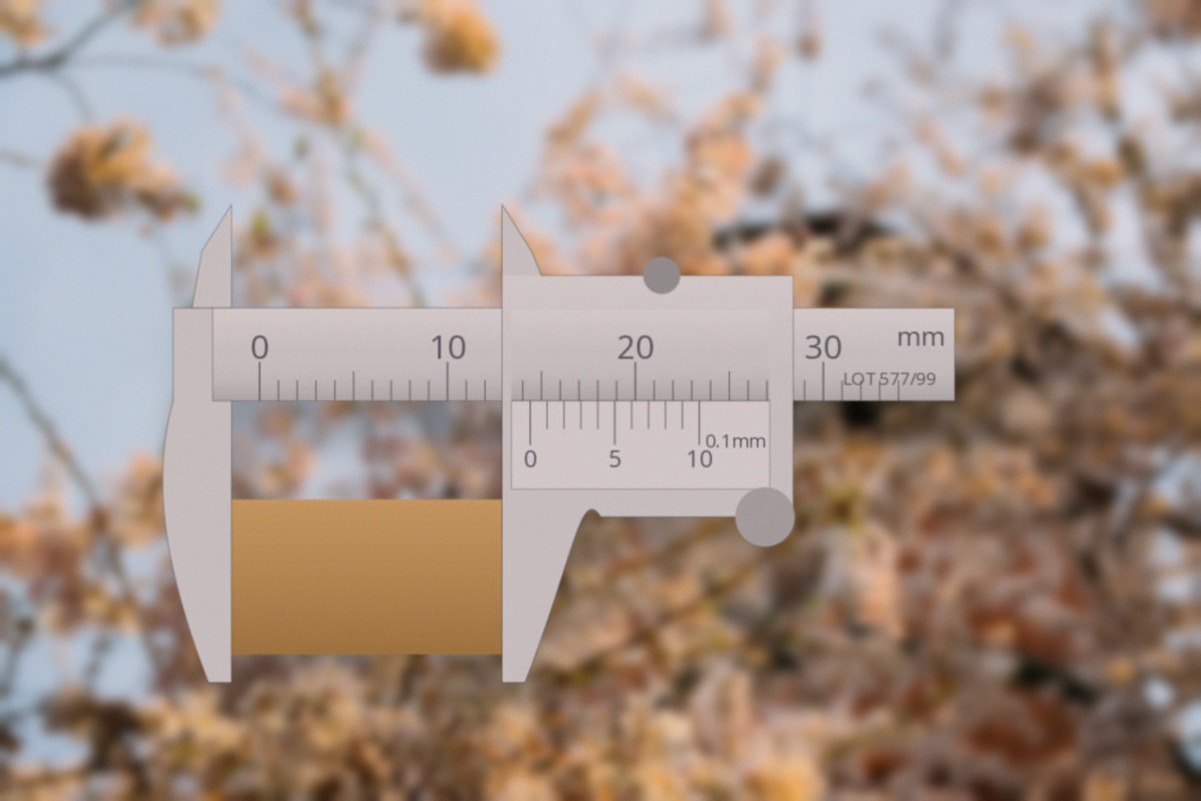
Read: 14.4,mm
